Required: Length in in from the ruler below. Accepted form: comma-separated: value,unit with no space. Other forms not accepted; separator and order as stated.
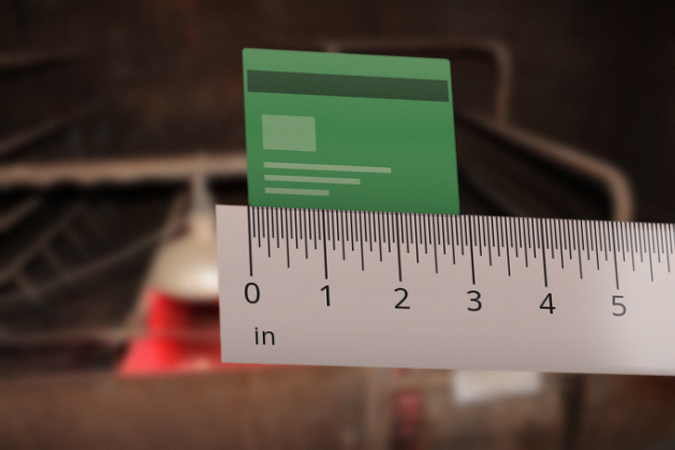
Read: 2.875,in
